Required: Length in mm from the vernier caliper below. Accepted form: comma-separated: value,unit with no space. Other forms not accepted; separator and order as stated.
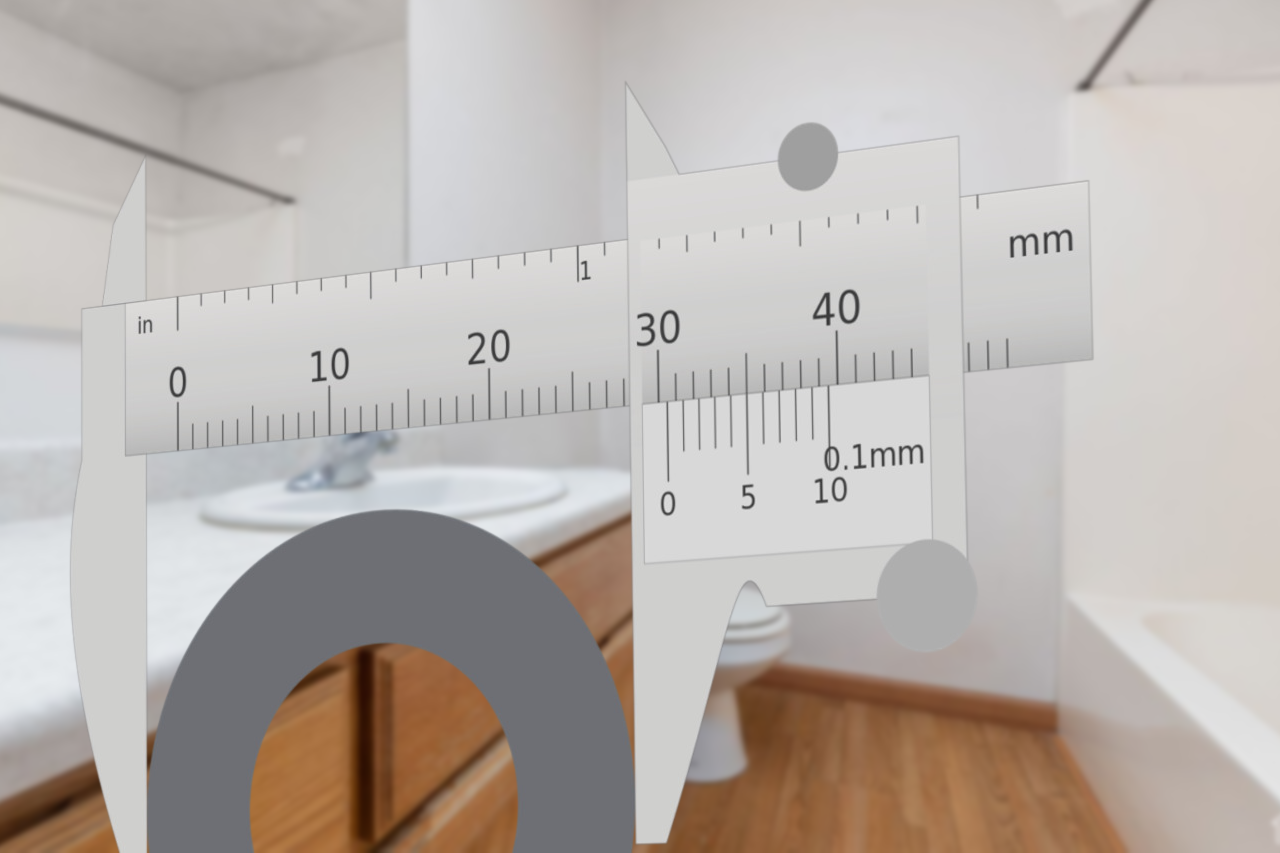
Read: 30.5,mm
